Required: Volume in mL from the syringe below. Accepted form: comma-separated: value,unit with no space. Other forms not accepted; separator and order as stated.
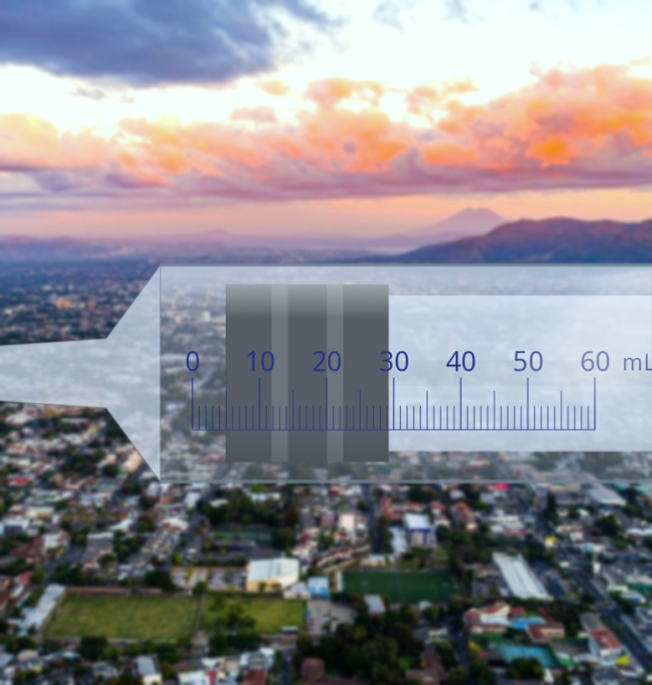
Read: 5,mL
